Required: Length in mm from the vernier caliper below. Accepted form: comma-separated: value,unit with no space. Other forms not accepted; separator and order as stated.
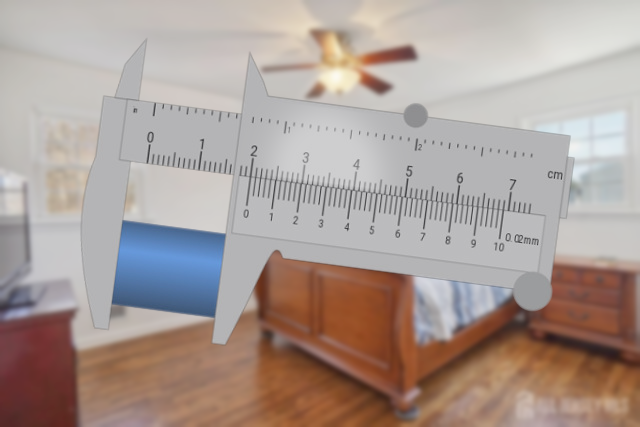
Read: 20.0,mm
